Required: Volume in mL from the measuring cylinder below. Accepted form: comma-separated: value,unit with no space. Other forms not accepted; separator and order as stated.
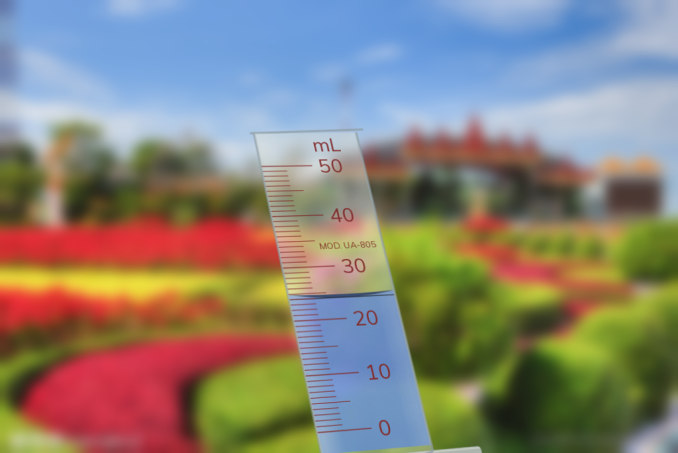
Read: 24,mL
